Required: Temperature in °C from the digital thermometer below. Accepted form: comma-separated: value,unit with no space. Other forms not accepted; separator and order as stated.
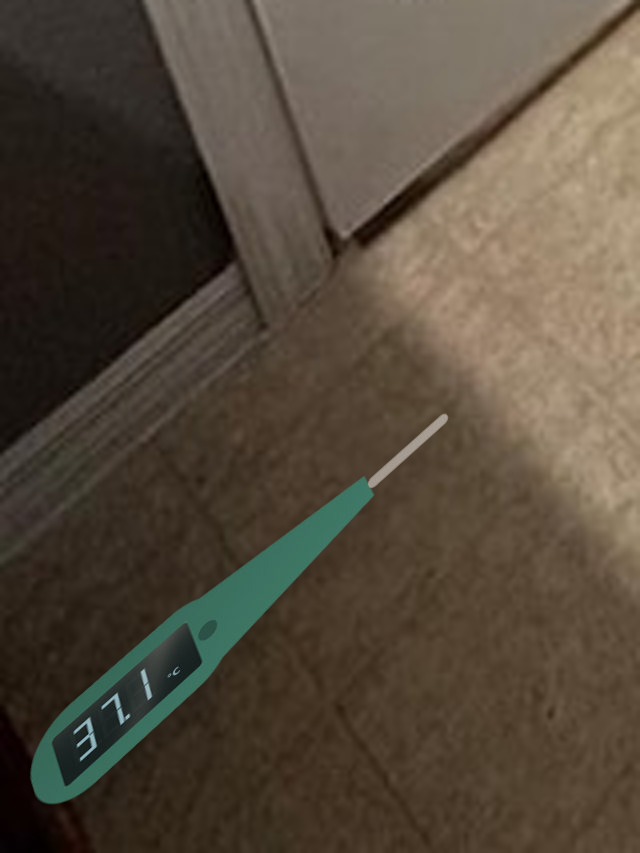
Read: 37.1,°C
